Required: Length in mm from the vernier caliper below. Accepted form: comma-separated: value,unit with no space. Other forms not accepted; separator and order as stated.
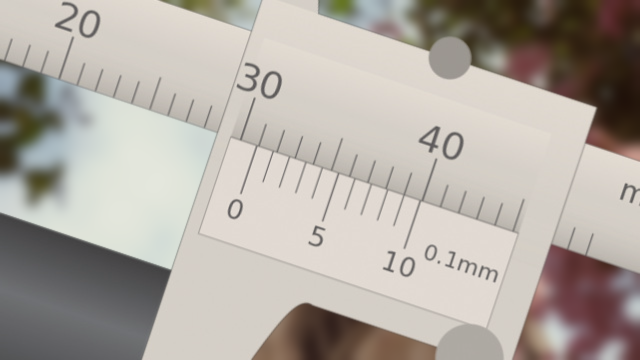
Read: 30.9,mm
